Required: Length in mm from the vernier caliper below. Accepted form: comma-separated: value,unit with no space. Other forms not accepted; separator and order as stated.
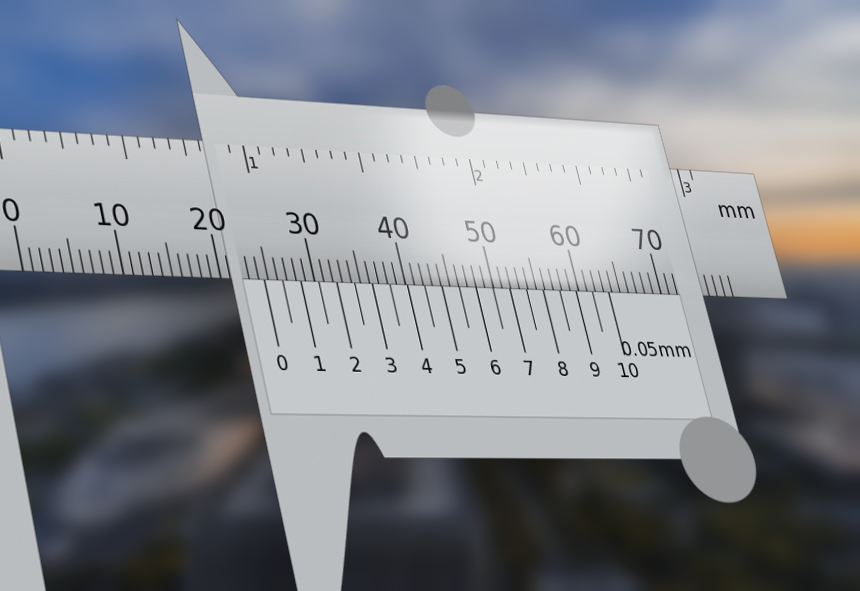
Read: 24.6,mm
